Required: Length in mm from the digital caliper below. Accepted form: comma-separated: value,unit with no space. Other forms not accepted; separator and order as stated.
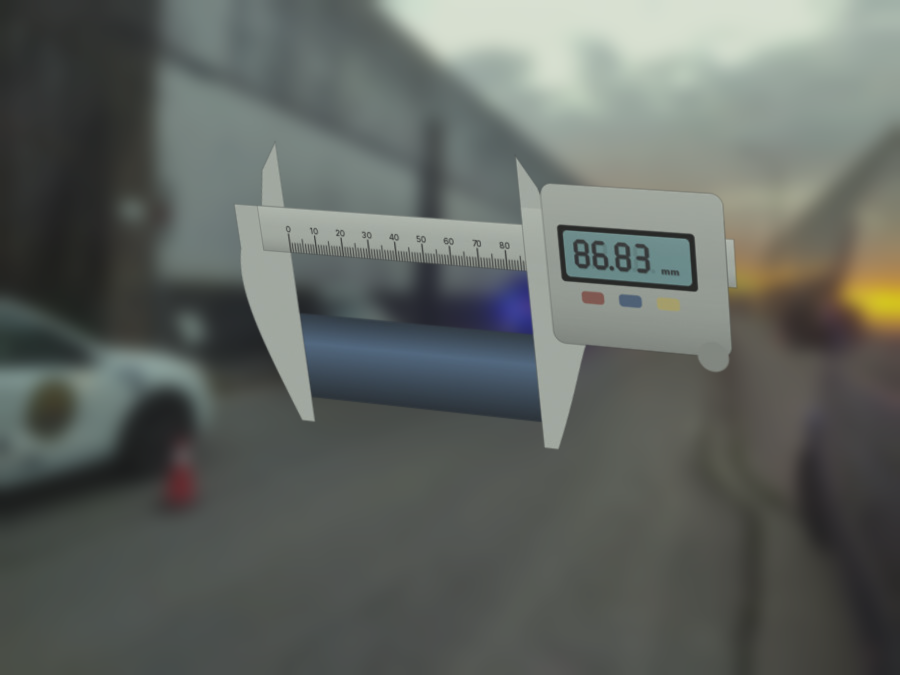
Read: 86.83,mm
